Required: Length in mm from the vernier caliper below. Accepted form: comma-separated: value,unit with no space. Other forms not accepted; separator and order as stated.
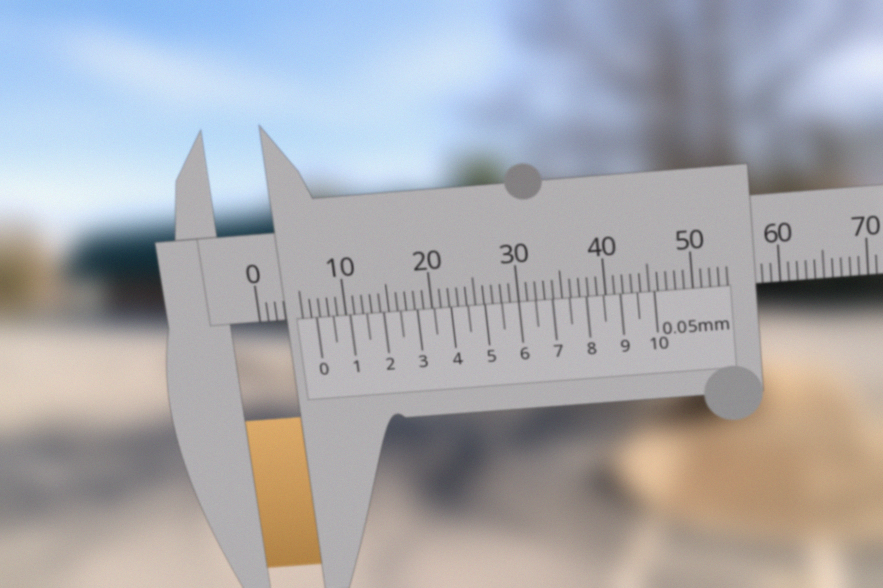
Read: 6.6,mm
